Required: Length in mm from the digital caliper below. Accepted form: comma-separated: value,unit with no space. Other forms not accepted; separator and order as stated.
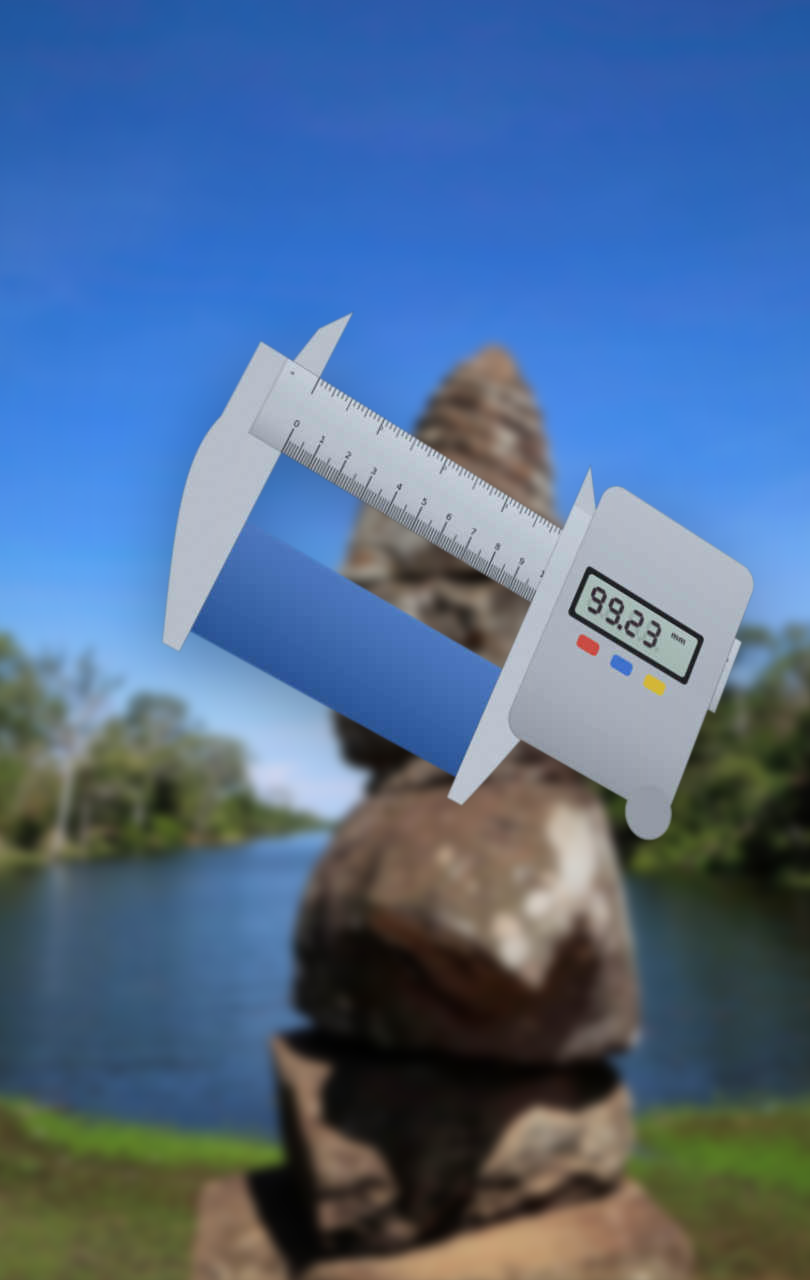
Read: 99.23,mm
